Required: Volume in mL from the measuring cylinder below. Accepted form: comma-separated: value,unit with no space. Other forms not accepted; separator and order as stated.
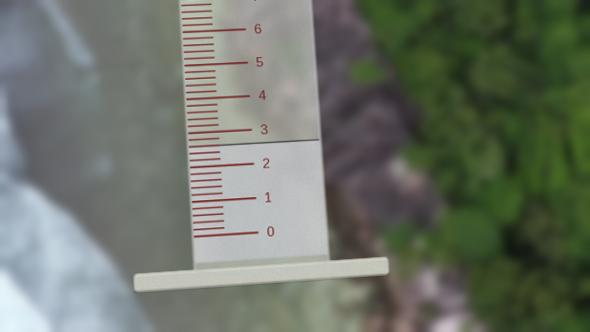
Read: 2.6,mL
